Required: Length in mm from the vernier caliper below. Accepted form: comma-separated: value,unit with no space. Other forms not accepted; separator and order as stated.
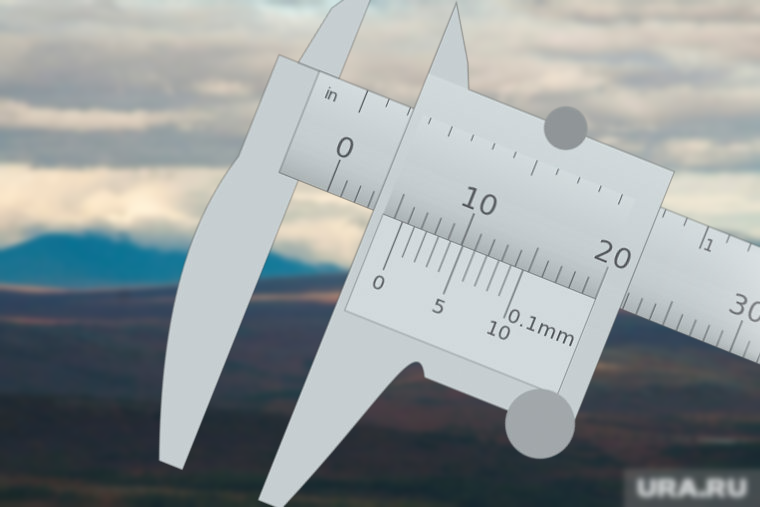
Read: 5.6,mm
